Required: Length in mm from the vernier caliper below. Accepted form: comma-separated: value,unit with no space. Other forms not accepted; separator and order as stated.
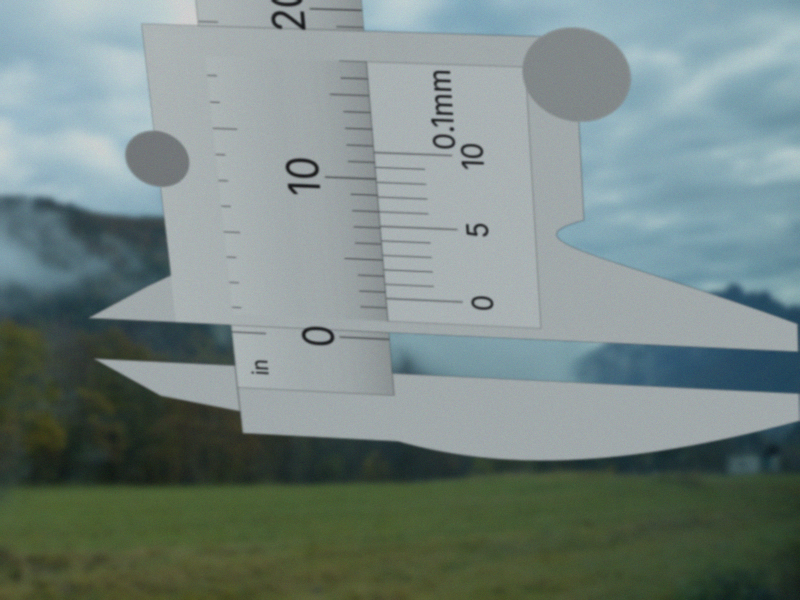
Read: 2.6,mm
